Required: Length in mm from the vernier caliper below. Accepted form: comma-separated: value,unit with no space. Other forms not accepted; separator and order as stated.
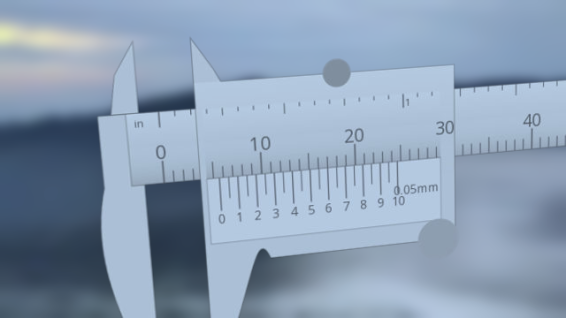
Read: 5.6,mm
